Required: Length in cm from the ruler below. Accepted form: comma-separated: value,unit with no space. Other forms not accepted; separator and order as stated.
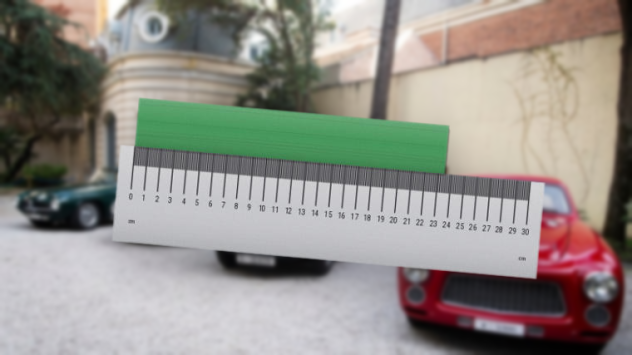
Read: 23.5,cm
